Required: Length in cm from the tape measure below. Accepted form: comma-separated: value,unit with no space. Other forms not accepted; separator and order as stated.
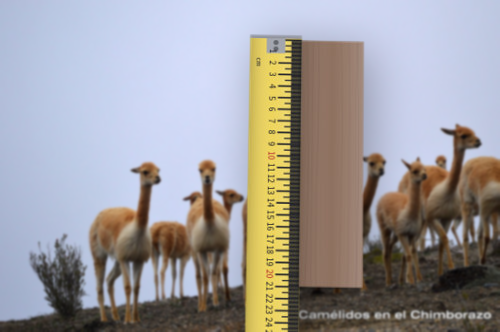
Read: 21,cm
